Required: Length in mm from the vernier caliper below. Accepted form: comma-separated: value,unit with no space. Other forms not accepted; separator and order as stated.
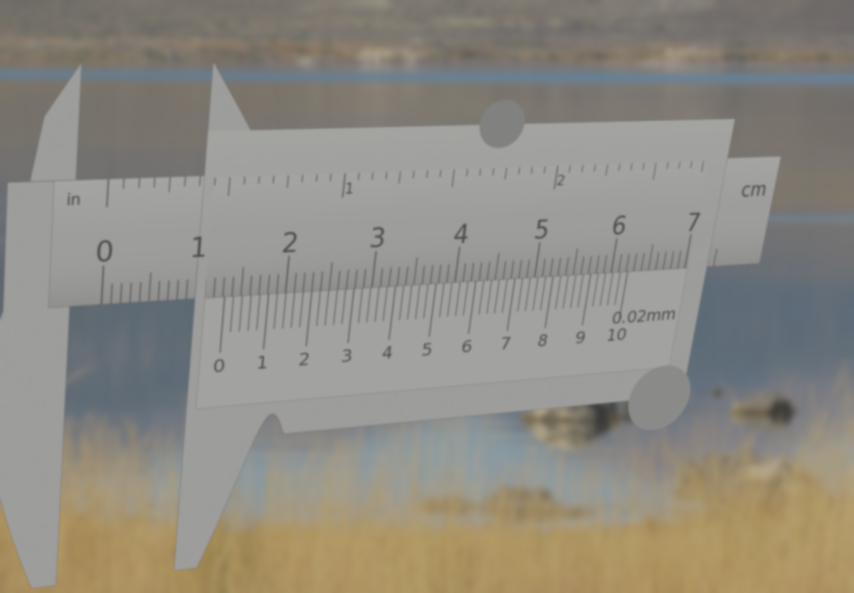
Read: 13.2,mm
